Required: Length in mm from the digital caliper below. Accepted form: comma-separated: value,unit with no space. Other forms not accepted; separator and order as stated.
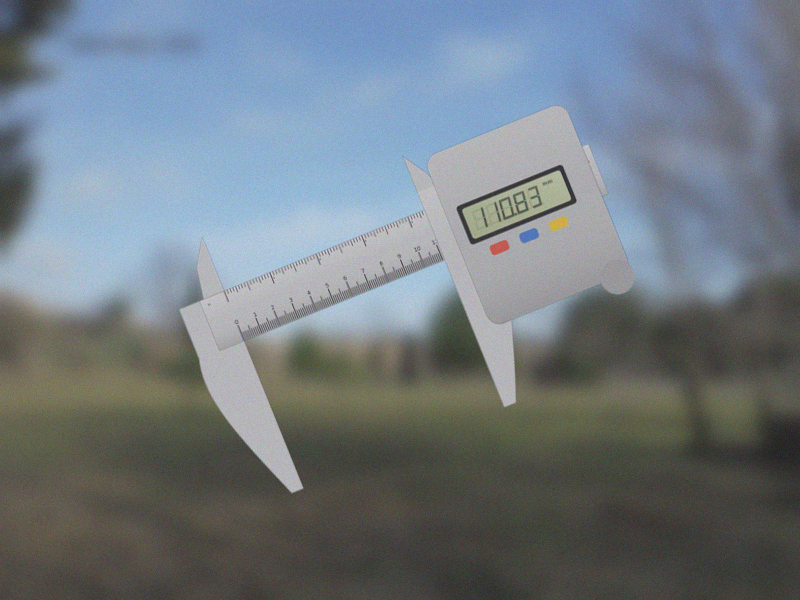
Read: 110.83,mm
